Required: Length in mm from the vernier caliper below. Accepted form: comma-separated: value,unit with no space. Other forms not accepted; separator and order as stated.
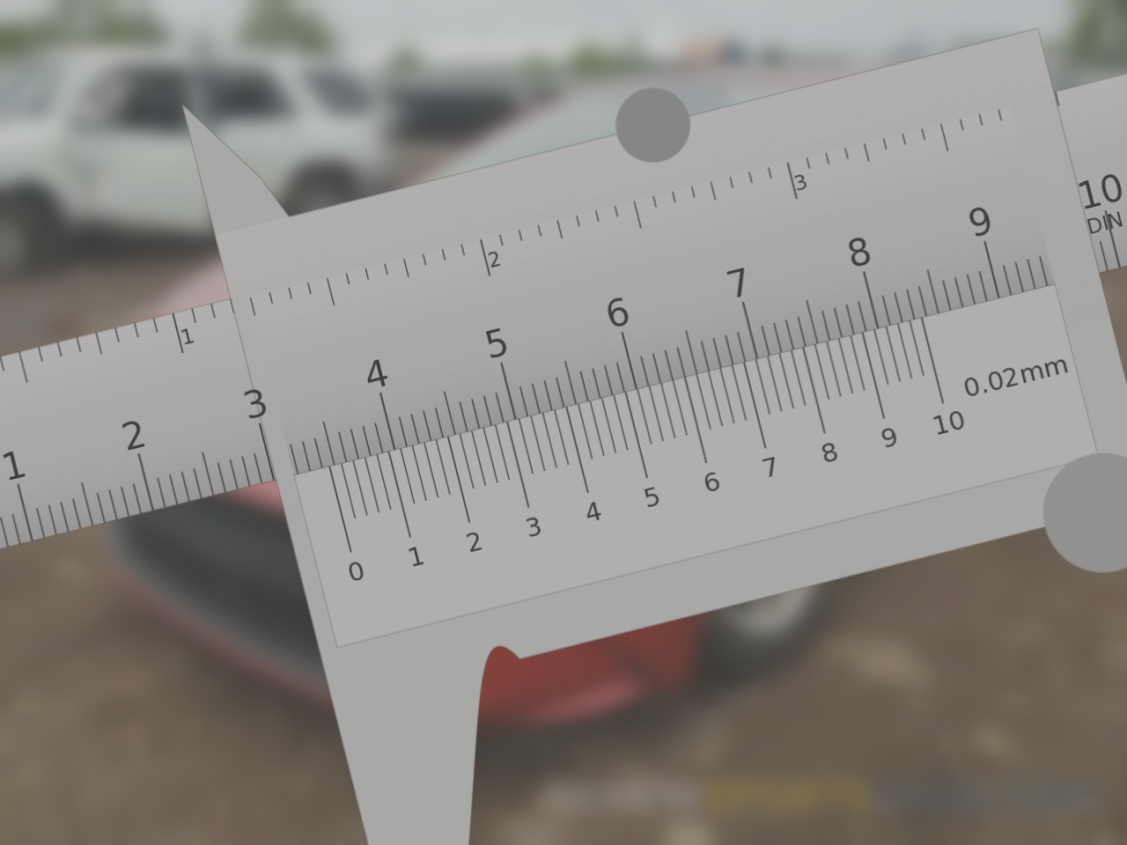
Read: 34.6,mm
